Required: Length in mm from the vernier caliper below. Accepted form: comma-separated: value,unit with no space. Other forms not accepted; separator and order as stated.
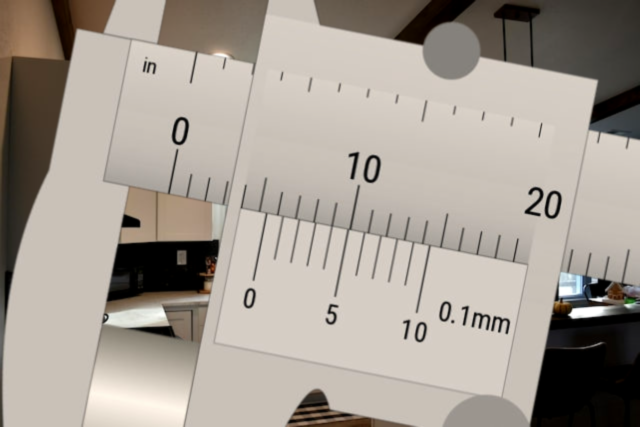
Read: 5.4,mm
